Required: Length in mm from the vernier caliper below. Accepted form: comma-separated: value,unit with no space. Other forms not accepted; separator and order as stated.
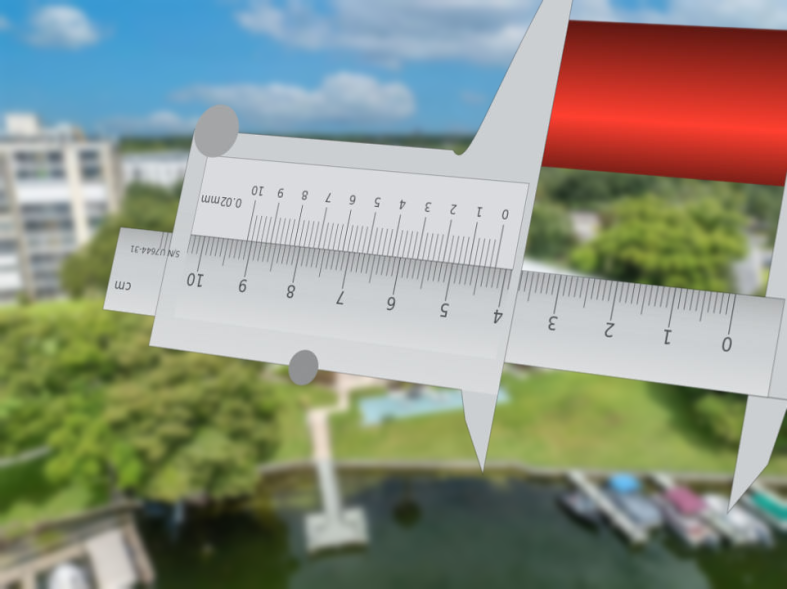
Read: 42.0,mm
